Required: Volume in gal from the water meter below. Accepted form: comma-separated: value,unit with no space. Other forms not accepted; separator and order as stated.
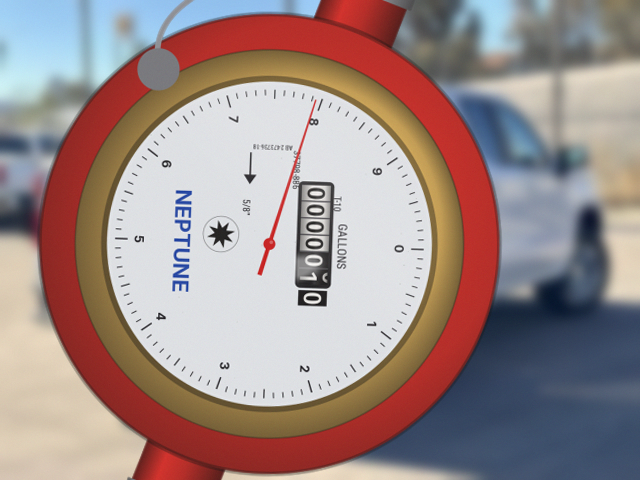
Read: 7.9,gal
